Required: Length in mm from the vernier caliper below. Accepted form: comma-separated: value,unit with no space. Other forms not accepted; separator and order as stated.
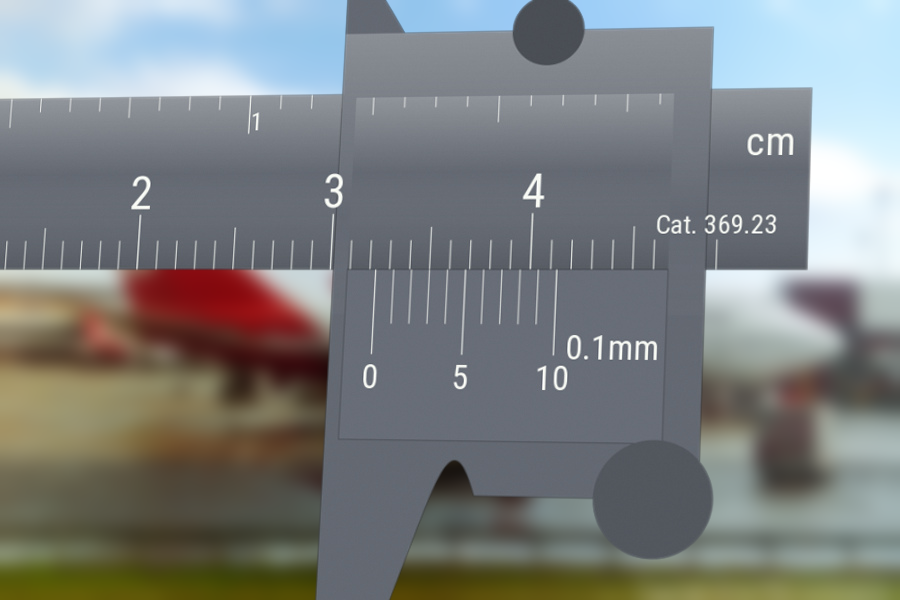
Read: 32.3,mm
